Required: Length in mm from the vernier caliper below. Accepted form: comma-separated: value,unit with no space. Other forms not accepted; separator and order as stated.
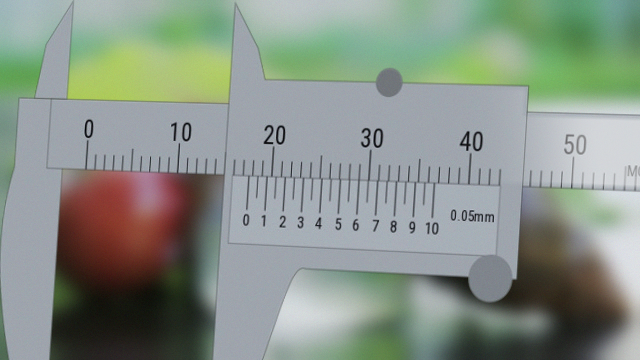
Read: 17.6,mm
